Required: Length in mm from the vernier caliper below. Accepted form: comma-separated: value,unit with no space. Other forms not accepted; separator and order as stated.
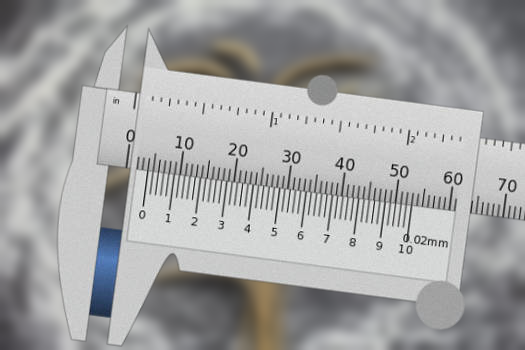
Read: 4.0,mm
